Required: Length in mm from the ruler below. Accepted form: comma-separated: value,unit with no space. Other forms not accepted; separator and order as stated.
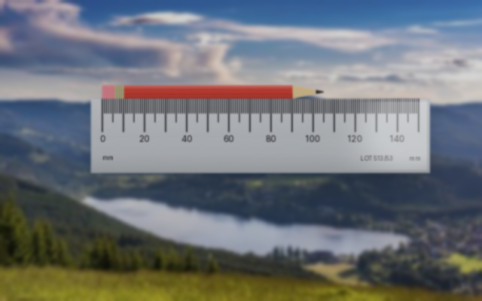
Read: 105,mm
